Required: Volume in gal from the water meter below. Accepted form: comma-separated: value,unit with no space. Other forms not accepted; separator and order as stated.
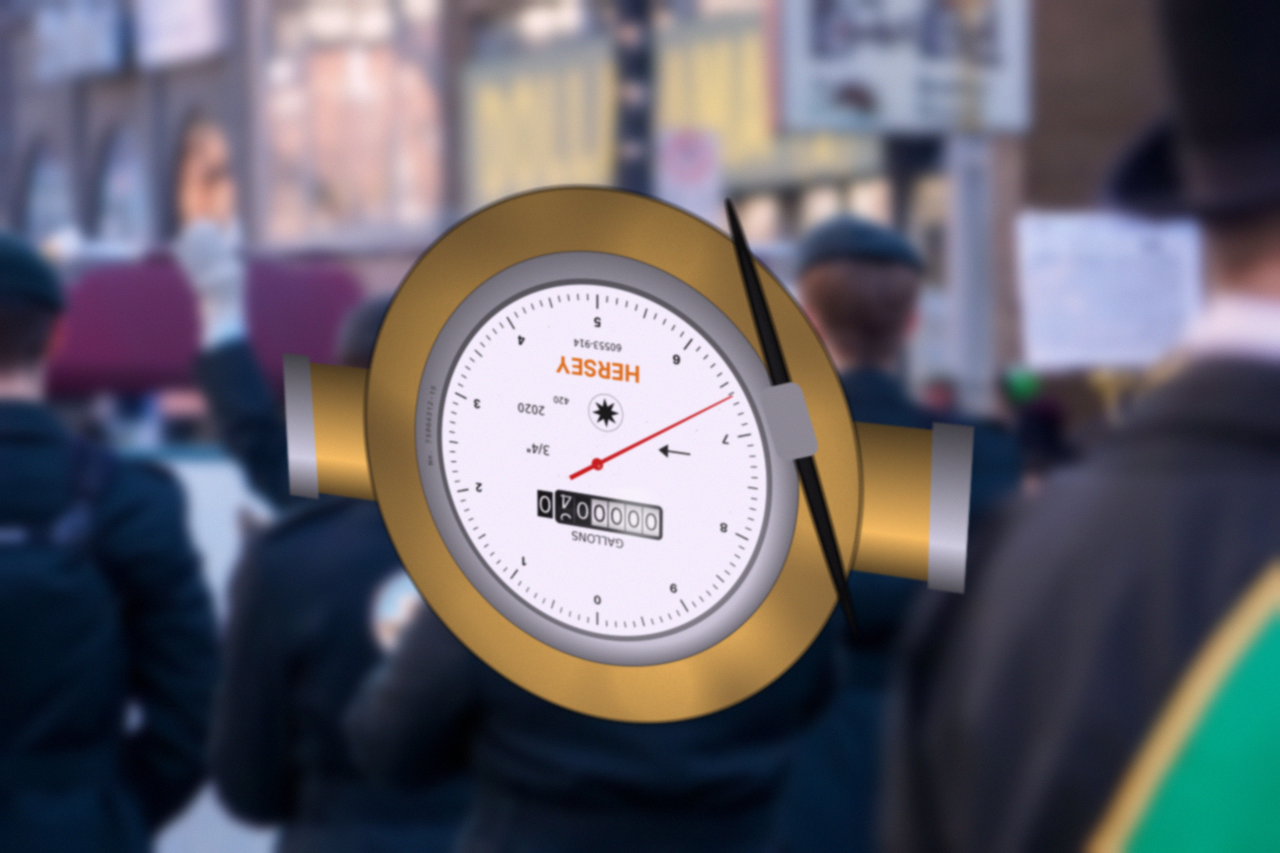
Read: 36.6,gal
